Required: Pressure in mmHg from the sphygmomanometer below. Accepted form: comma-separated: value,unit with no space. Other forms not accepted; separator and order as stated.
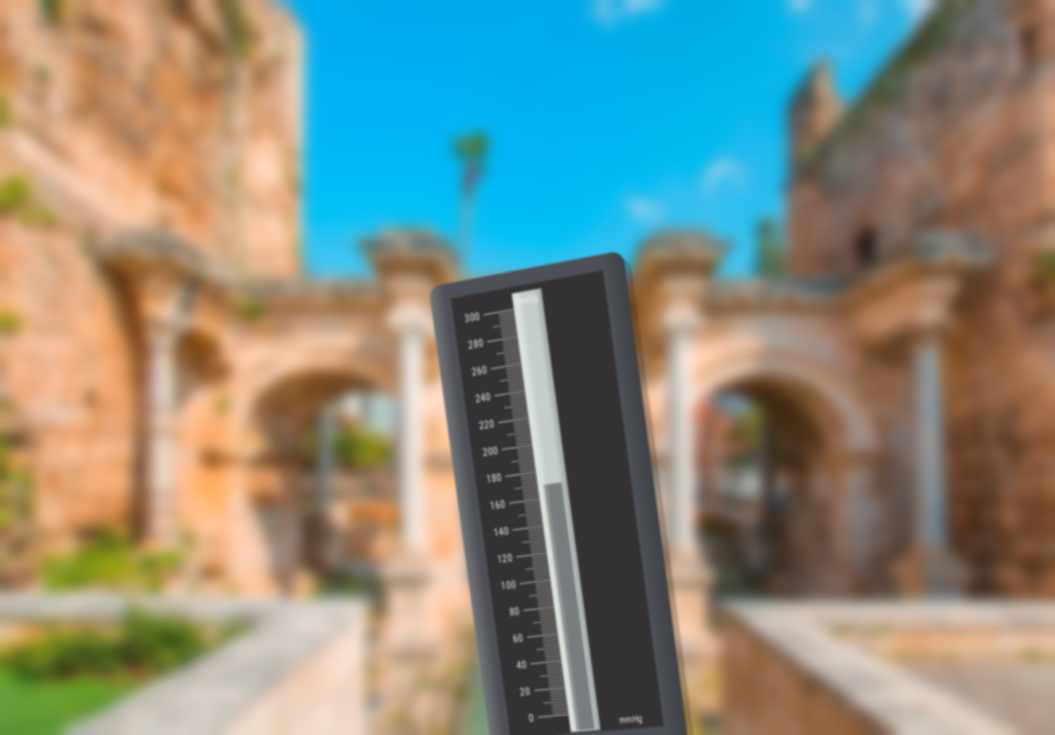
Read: 170,mmHg
